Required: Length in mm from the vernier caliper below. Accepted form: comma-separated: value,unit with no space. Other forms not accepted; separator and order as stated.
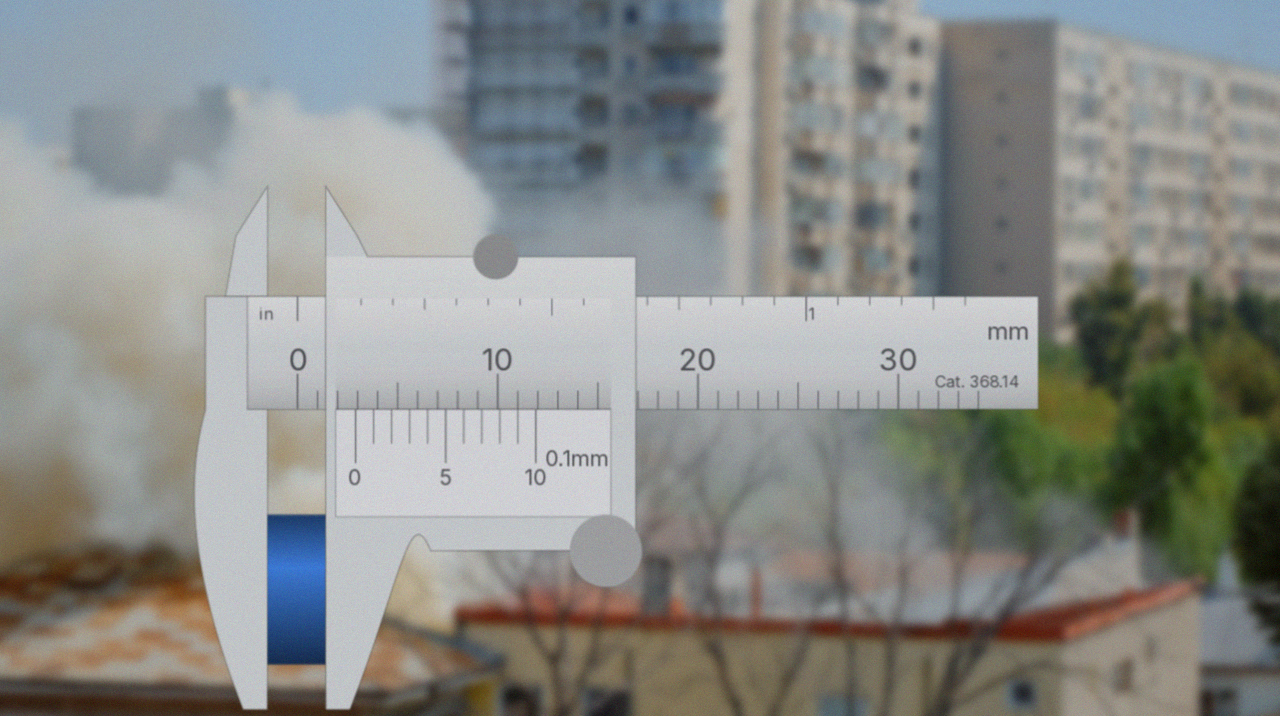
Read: 2.9,mm
